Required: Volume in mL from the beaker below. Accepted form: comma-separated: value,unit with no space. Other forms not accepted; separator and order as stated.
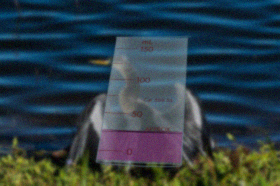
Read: 25,mL
